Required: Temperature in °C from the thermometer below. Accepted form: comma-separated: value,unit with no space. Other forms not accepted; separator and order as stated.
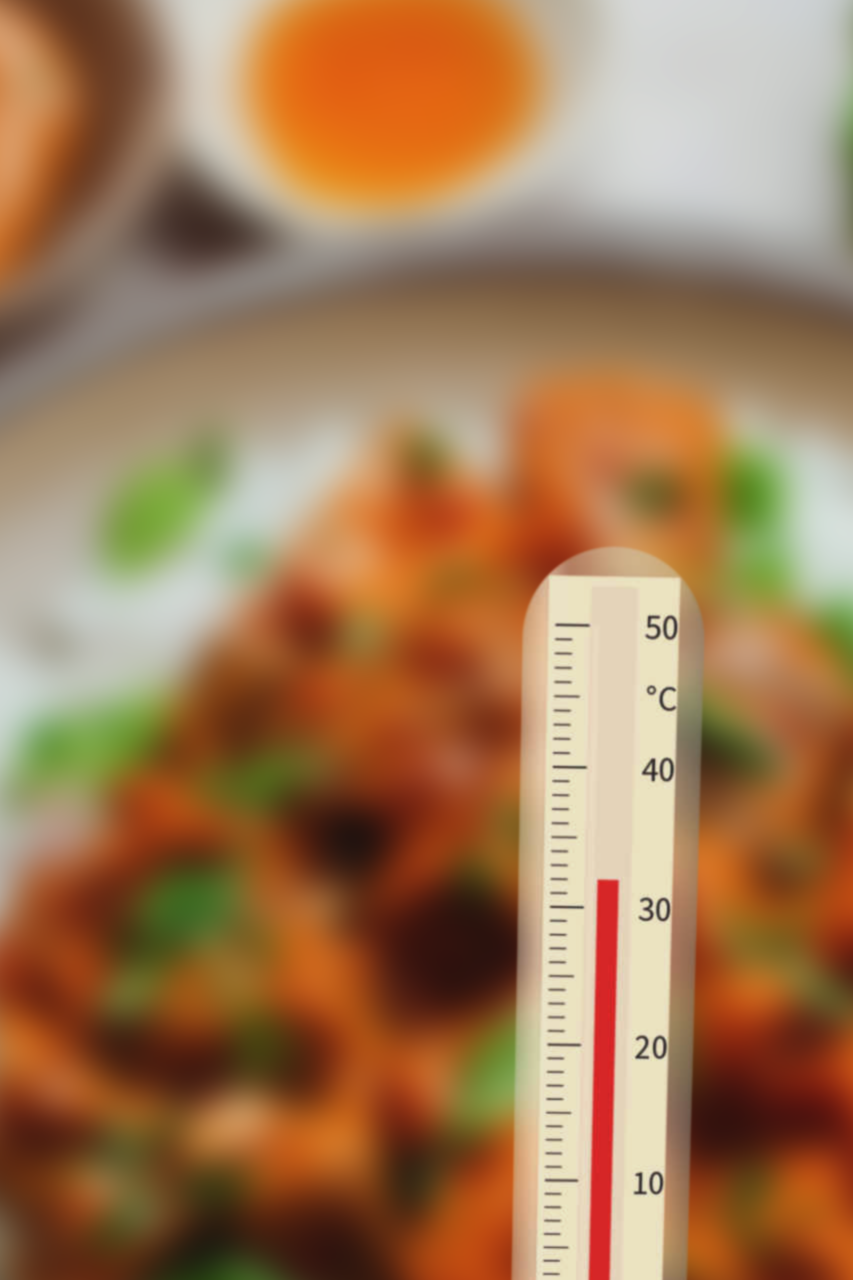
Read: 32,°C
